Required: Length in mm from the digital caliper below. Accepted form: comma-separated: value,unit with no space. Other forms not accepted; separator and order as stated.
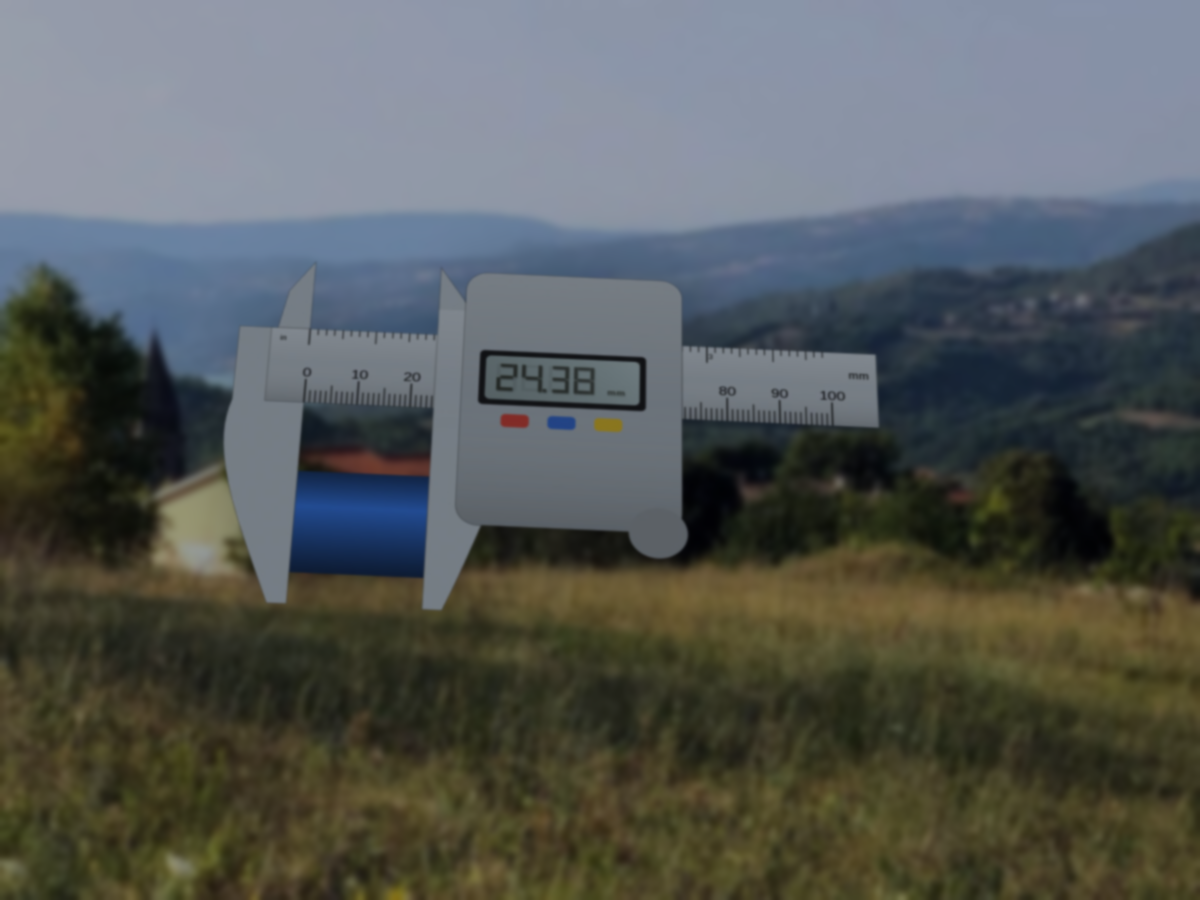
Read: 24.38,mm
